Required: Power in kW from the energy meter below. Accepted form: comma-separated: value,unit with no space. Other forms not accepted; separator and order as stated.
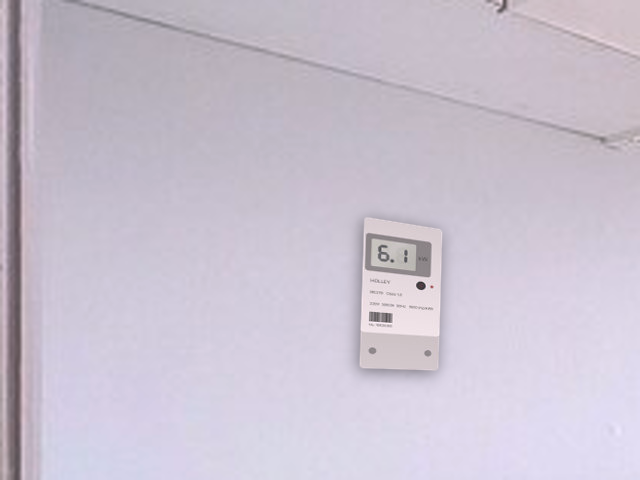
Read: 6.1,kW
